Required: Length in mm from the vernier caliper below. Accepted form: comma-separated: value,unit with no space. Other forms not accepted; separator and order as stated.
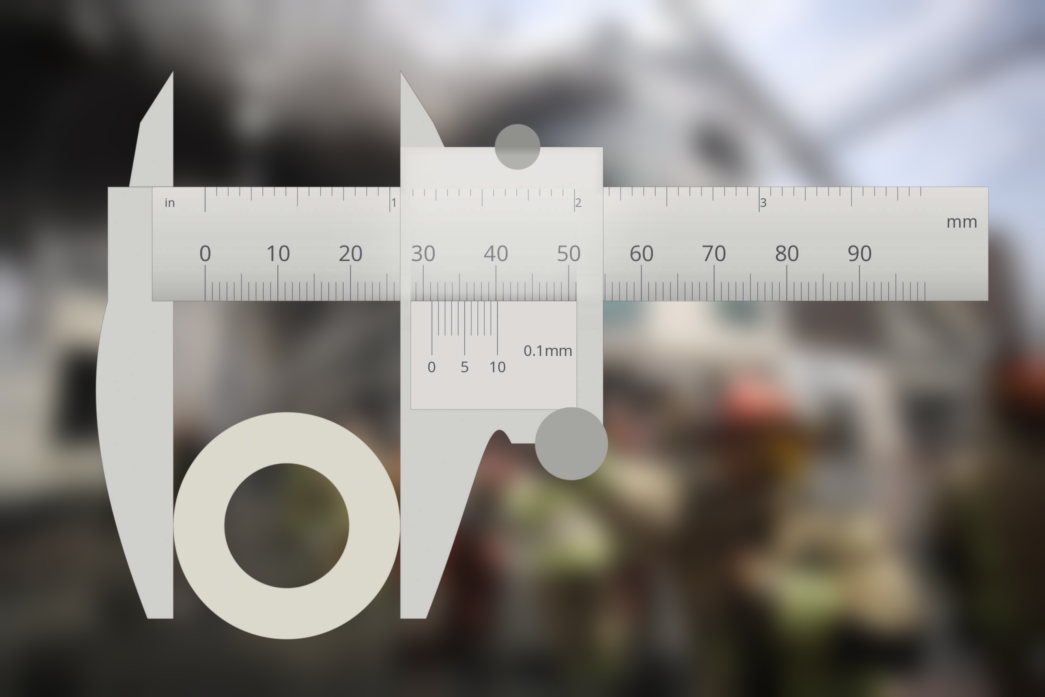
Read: 31.2,mm
